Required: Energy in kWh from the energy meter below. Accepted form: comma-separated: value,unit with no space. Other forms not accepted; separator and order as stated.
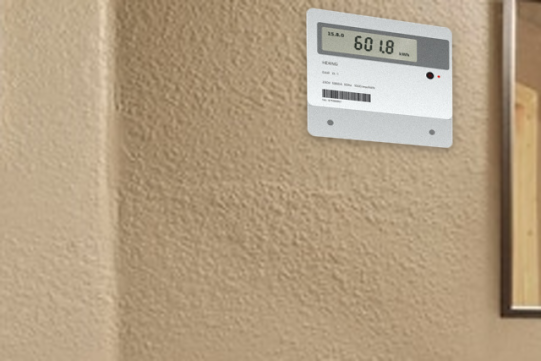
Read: 601.8,kWh
